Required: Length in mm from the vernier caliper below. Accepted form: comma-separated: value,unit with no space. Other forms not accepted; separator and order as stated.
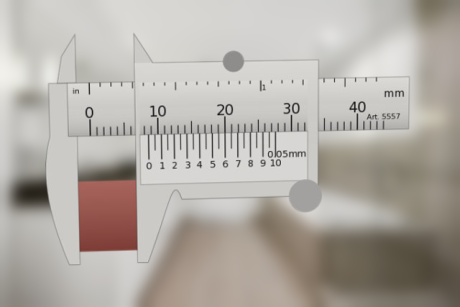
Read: 8.6,mm
